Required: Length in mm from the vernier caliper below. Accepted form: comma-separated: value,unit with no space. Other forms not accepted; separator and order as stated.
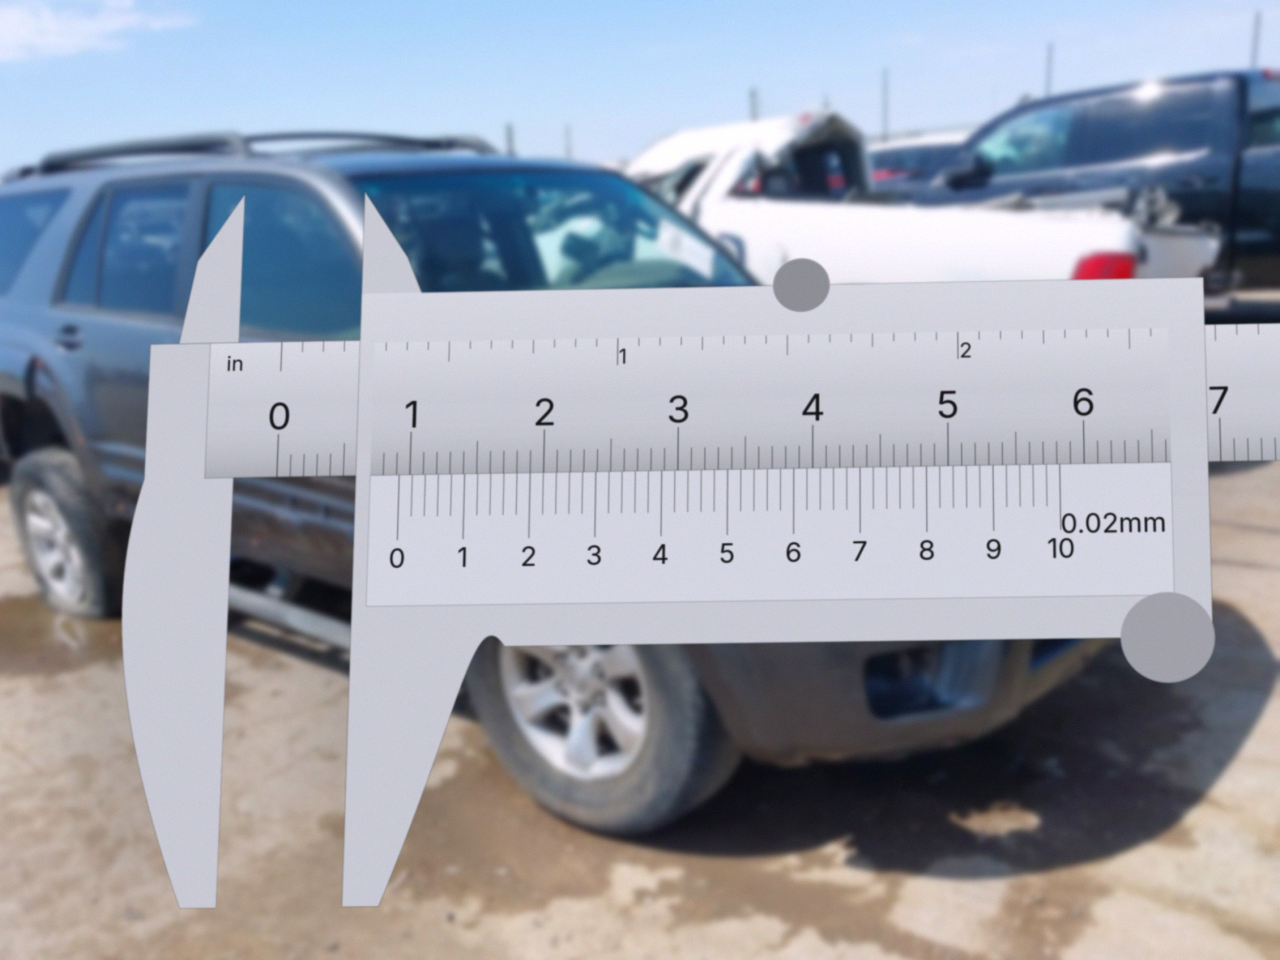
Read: 9.2,mm
